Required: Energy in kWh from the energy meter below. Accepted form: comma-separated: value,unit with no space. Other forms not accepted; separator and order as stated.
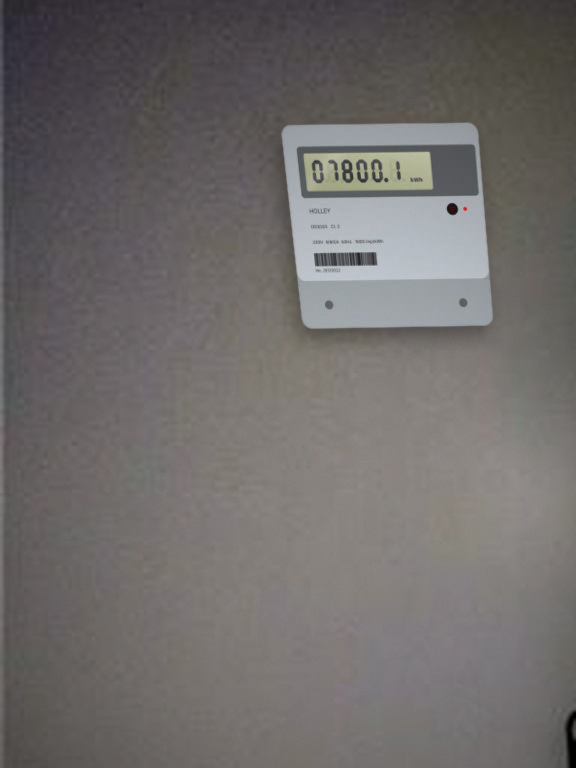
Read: 7800.1,kWh
